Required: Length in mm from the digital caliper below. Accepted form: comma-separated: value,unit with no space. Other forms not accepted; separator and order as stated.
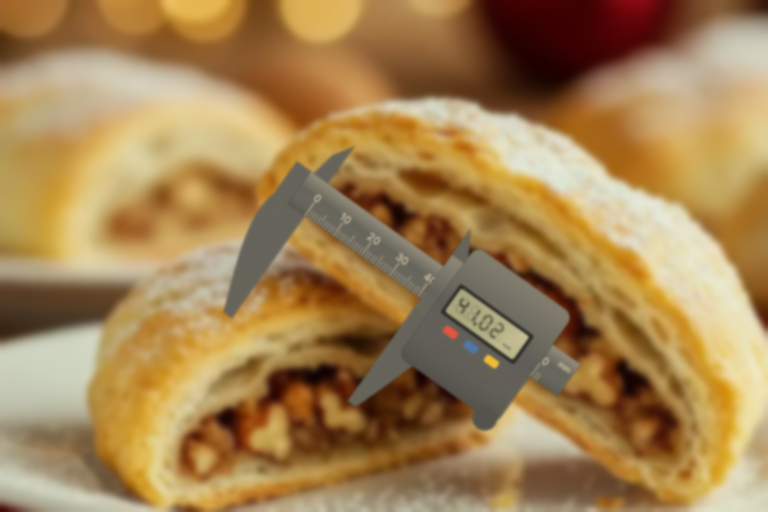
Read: 41.02,mm
